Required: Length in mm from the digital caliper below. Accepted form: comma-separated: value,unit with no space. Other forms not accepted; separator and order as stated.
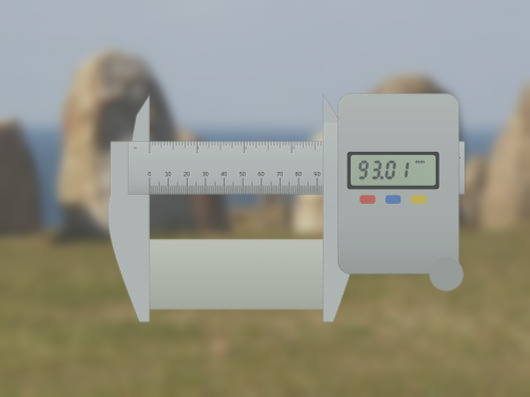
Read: 93.01,mm
